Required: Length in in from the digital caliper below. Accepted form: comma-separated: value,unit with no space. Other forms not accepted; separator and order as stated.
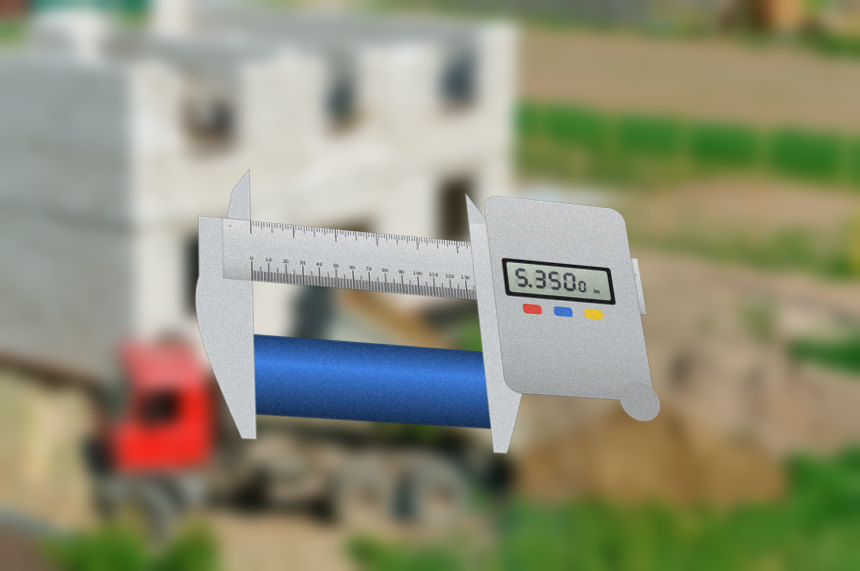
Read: 5.3500,in
